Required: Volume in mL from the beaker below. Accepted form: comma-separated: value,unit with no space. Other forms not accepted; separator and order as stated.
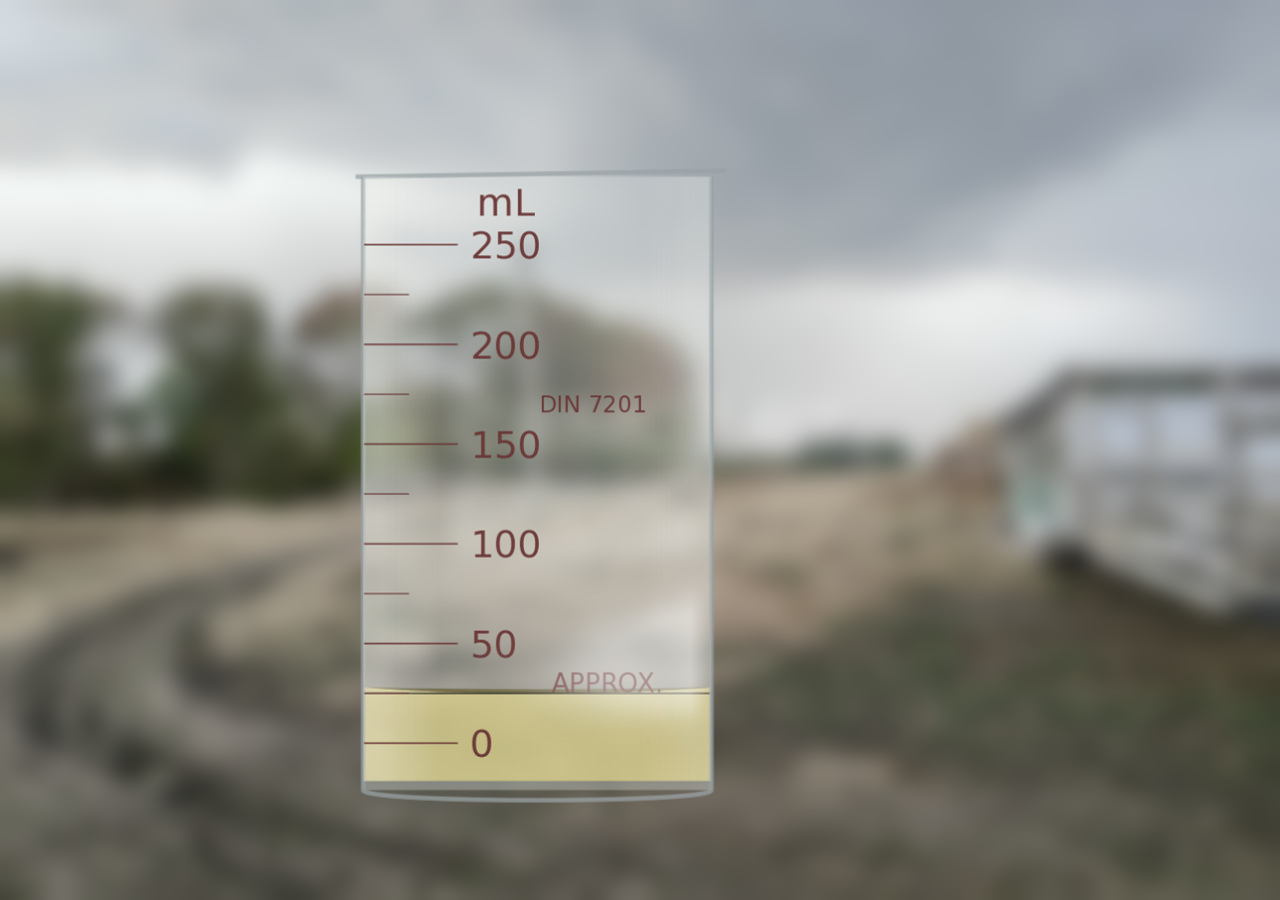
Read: 25,mL
